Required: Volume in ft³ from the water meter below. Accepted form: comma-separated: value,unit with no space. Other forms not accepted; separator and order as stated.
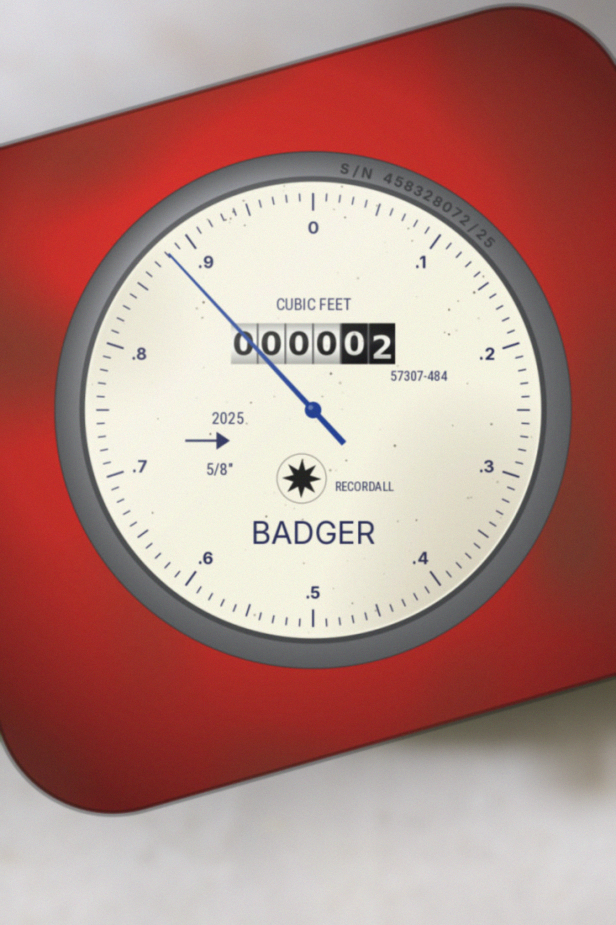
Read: 1.88,ft³
